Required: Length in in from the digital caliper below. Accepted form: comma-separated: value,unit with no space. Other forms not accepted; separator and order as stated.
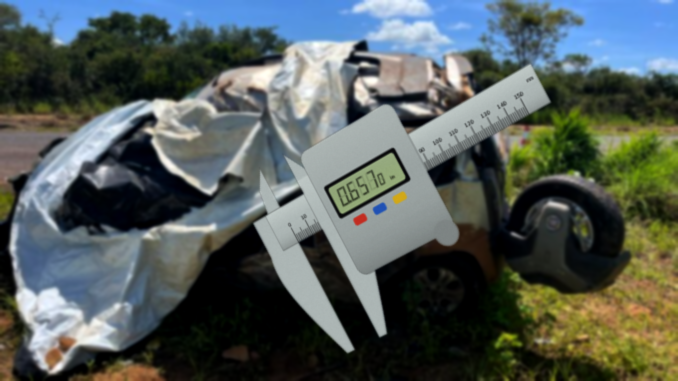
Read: 0.6570,in
